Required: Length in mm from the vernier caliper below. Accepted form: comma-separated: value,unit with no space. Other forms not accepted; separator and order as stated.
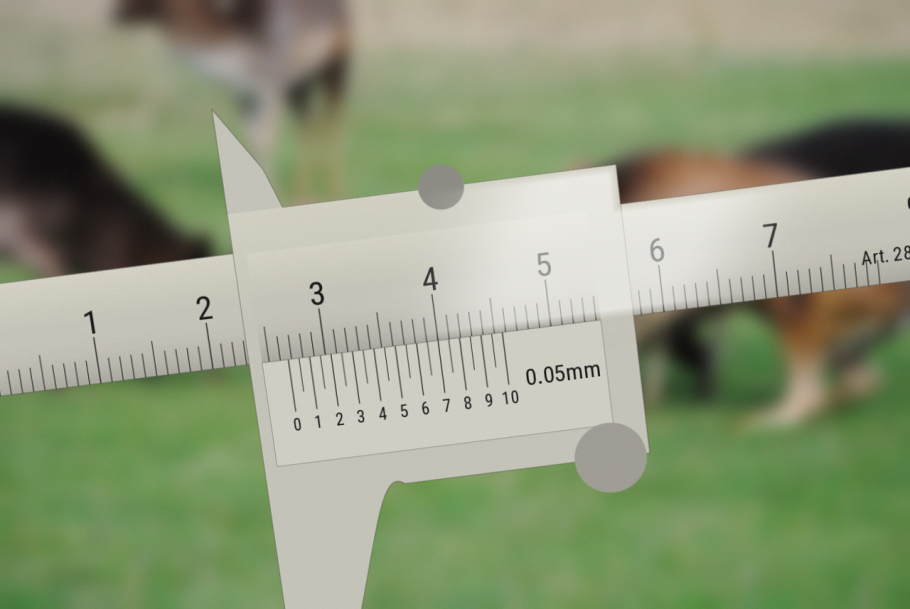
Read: 26.7,mm
